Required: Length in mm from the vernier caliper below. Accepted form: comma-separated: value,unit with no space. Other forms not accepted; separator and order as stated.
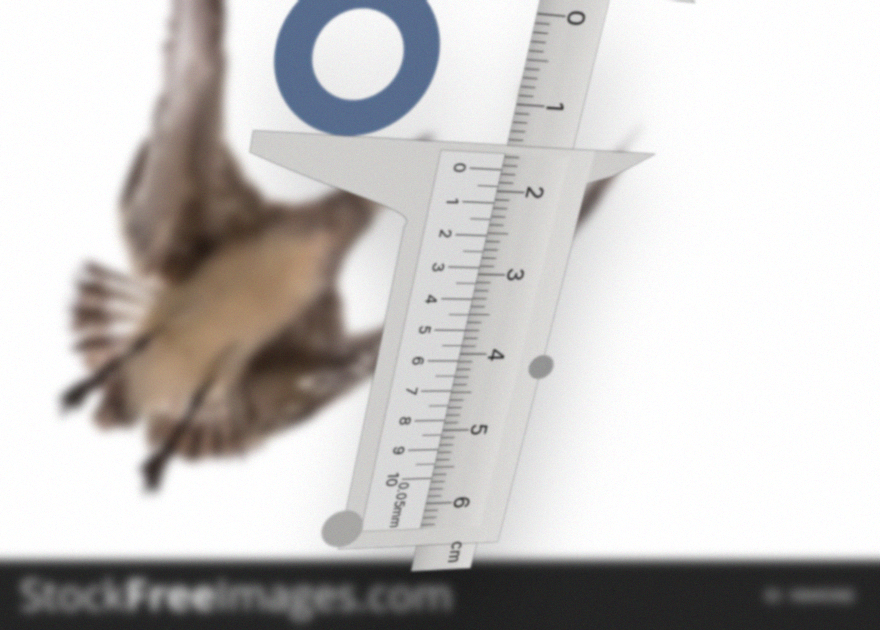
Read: 17.5,mm
